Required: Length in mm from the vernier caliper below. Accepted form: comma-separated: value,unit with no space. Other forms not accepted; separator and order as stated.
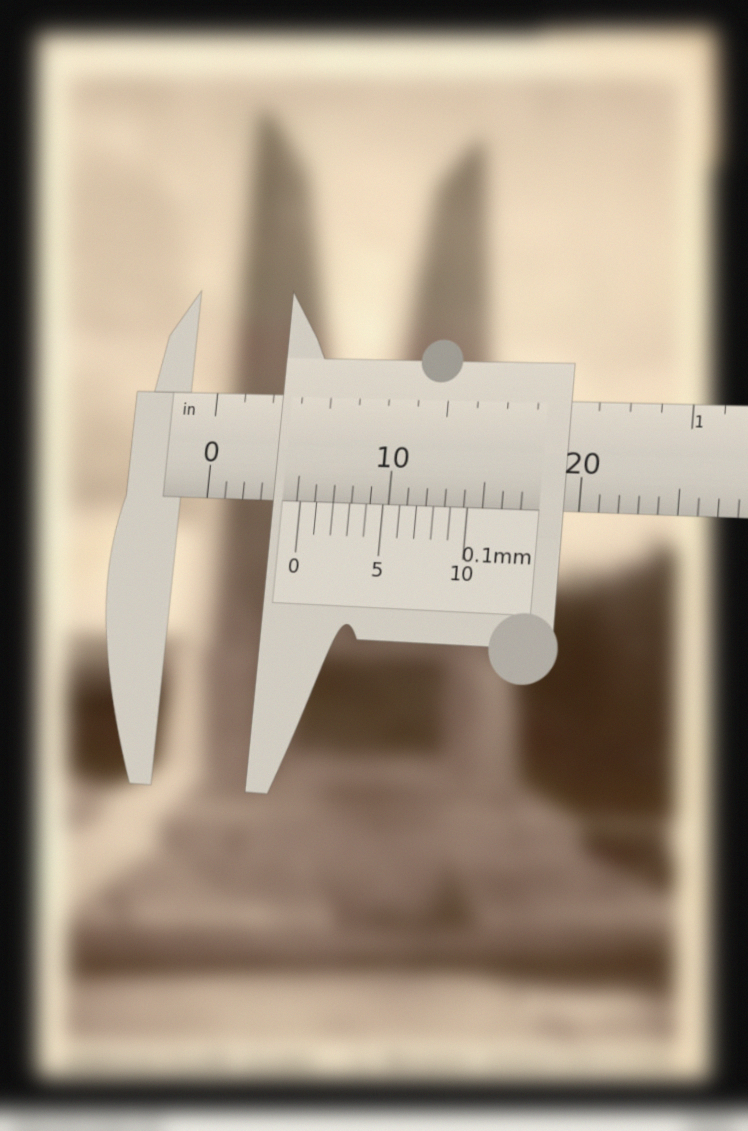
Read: 5.2,mm
